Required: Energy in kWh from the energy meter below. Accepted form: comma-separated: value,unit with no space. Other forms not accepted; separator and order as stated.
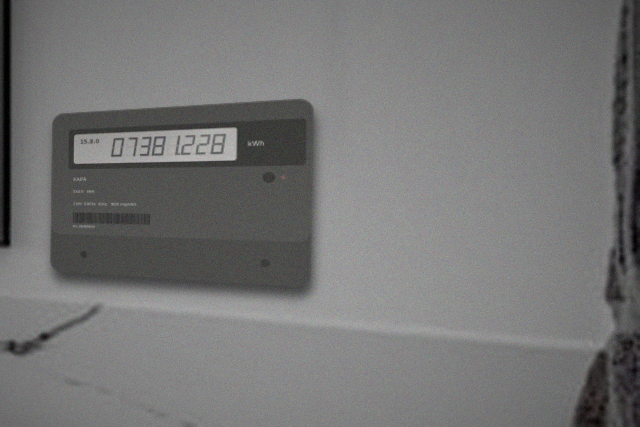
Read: 7381.228,kWh
